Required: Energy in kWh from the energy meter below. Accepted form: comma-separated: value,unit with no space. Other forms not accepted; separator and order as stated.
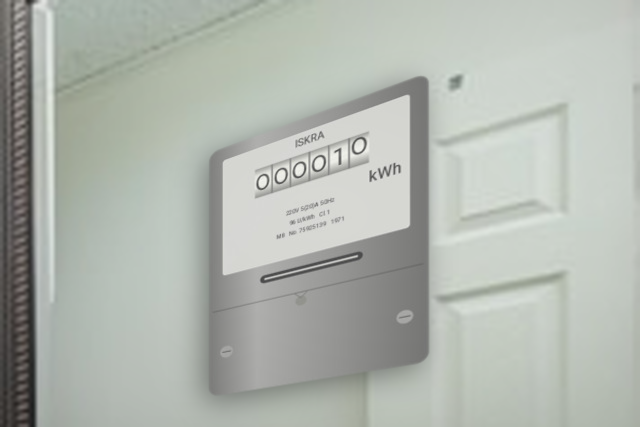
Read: 10,kWh
